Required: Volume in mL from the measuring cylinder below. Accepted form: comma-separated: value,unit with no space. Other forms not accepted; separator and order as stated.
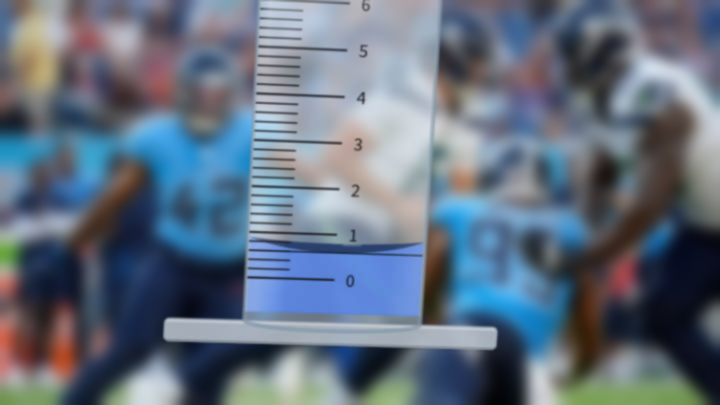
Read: 0.6,mL
